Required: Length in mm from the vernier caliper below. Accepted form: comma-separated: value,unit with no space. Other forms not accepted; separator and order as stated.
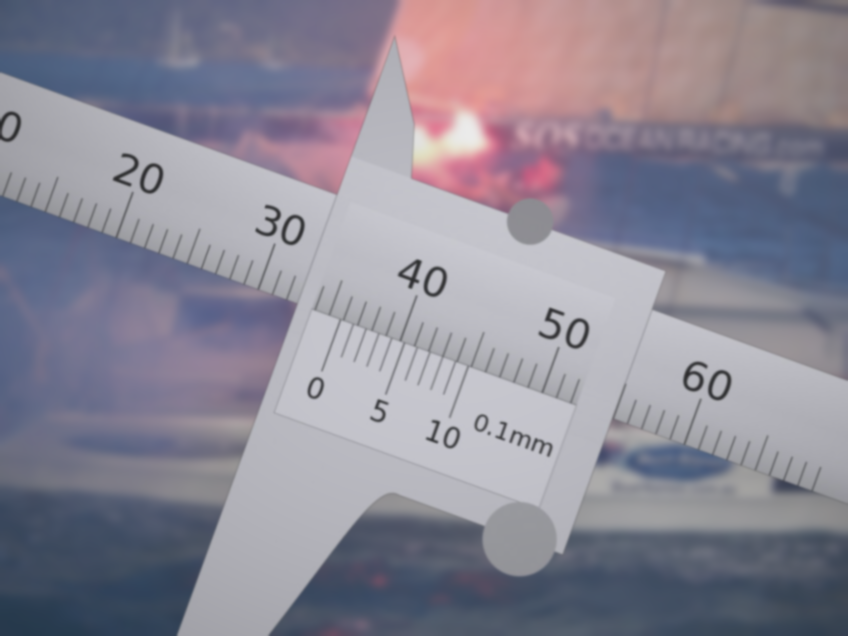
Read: 35.8,mm
